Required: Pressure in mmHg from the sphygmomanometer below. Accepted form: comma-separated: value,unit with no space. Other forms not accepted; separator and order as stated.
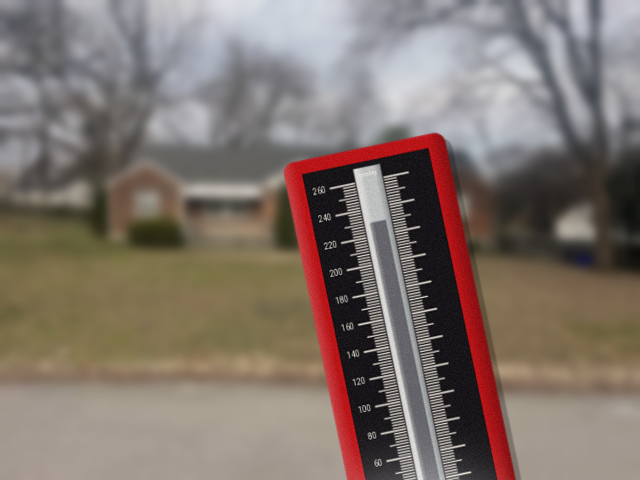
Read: 230,mmHg
